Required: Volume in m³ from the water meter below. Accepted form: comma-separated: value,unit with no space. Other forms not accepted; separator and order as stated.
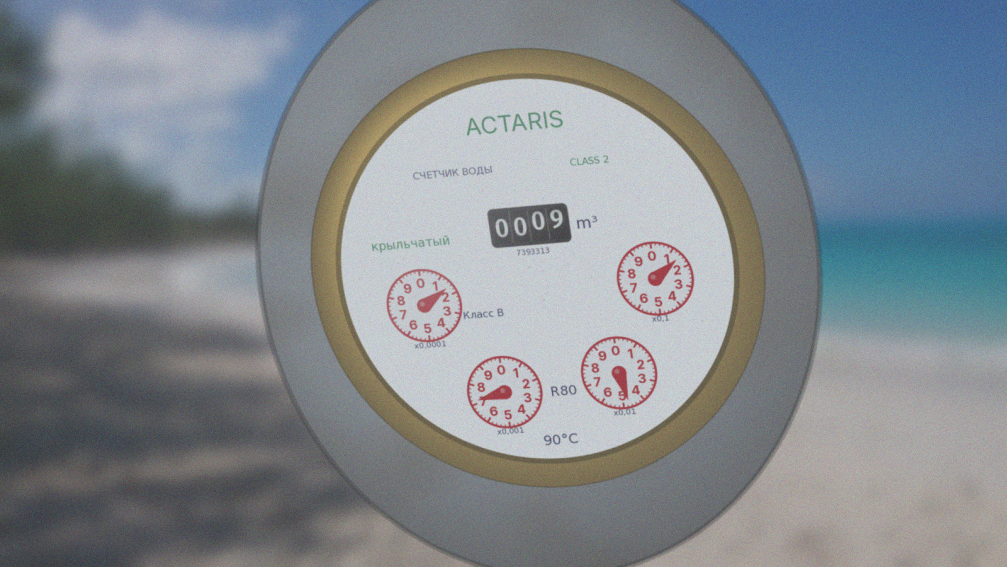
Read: 9.1471,m³
